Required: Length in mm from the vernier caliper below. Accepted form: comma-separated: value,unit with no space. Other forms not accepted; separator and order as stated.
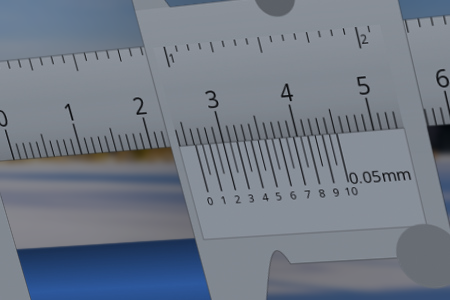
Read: 26.2,mm
